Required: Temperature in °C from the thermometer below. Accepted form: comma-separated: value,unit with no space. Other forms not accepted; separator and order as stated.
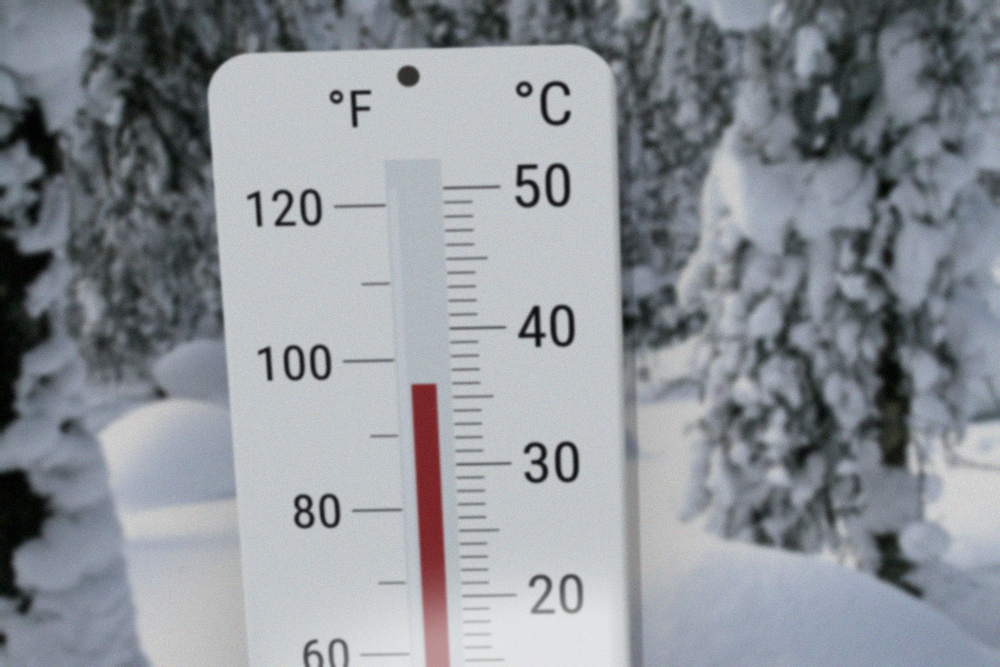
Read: 36,°C
